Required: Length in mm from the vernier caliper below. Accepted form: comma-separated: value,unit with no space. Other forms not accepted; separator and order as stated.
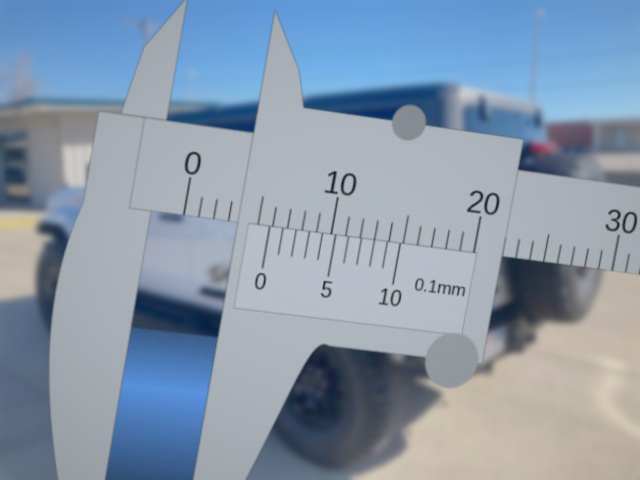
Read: 5.8,mm
